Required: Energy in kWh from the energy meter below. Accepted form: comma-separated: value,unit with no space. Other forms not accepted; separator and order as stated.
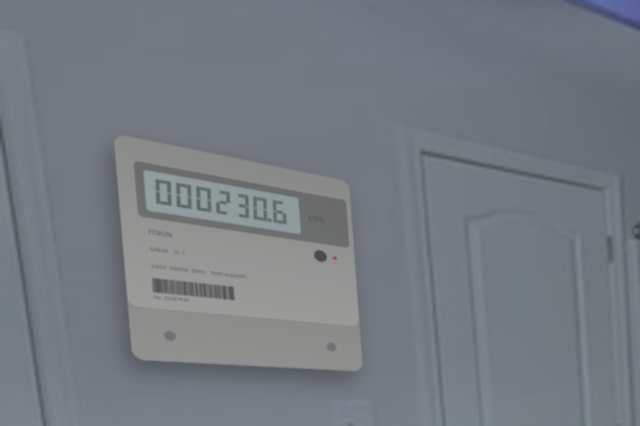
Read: 230.6,kWh
